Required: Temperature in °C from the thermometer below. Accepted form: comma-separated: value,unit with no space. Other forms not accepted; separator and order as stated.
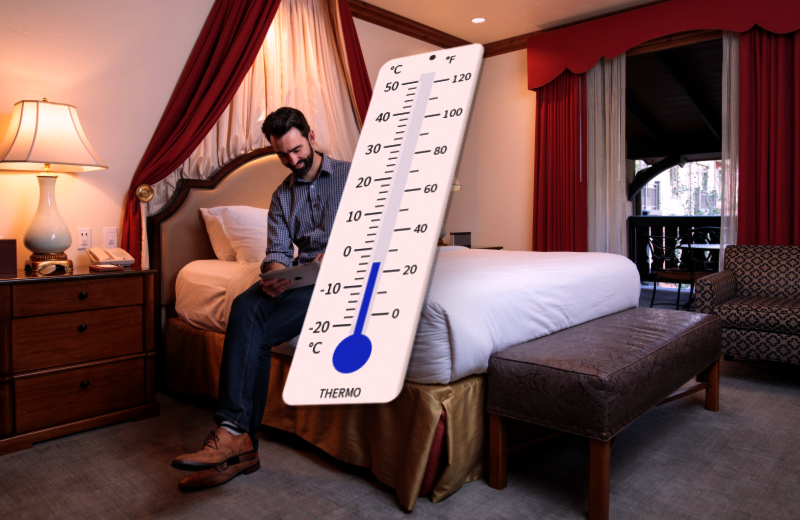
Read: -4,°C
